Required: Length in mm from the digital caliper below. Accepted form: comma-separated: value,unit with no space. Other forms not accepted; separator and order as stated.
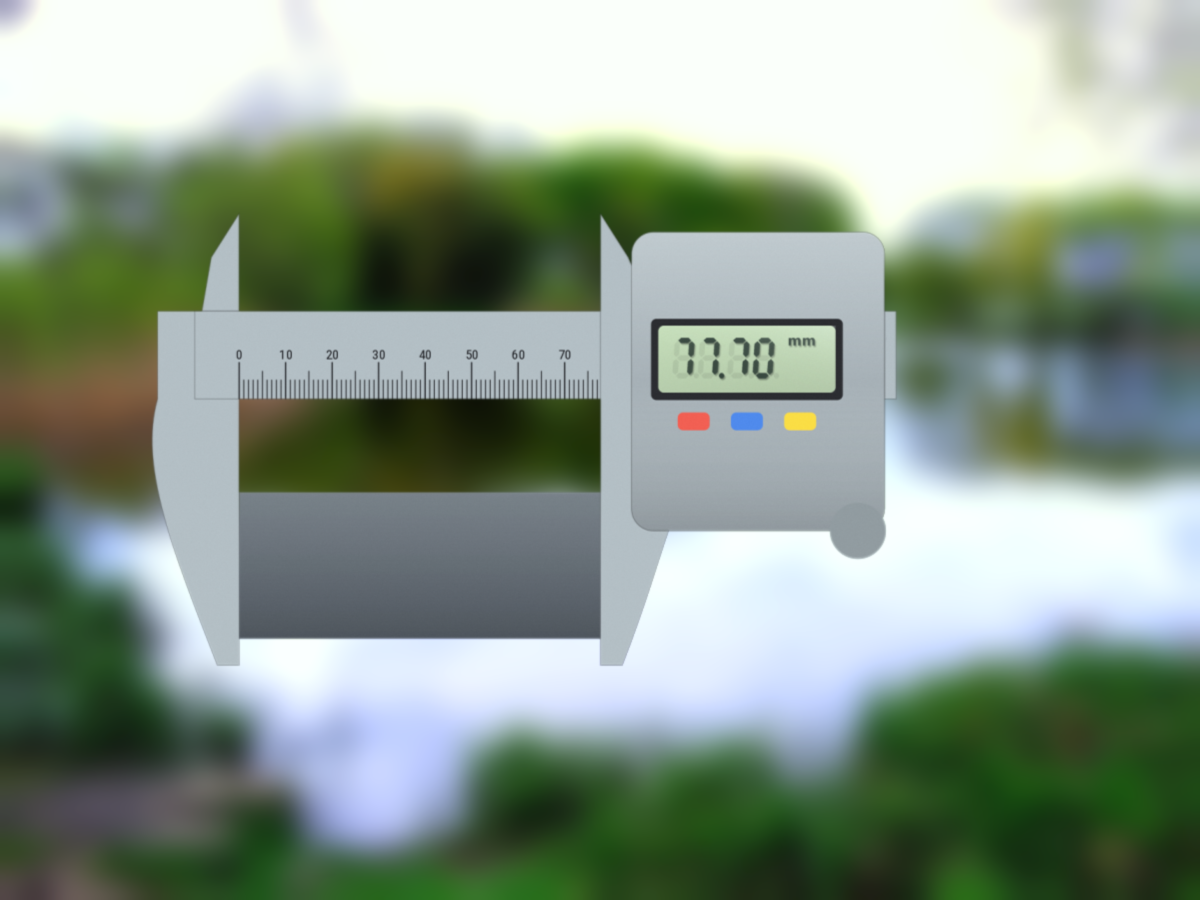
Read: 77.70,mm
